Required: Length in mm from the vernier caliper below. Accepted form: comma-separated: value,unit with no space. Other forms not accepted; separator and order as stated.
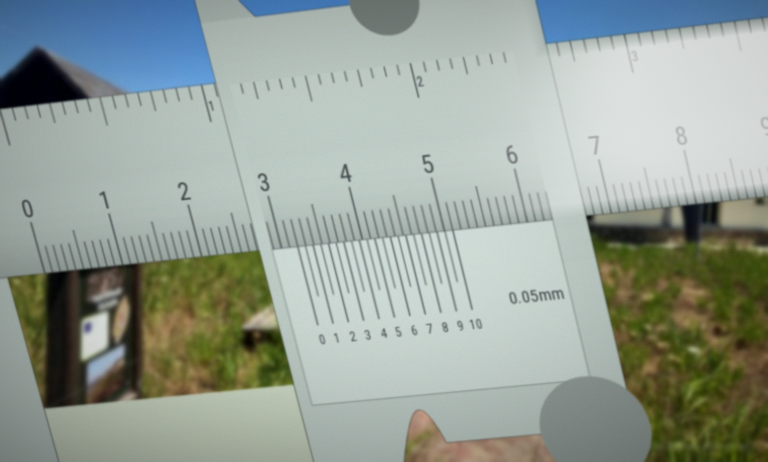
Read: 32.0,mm
